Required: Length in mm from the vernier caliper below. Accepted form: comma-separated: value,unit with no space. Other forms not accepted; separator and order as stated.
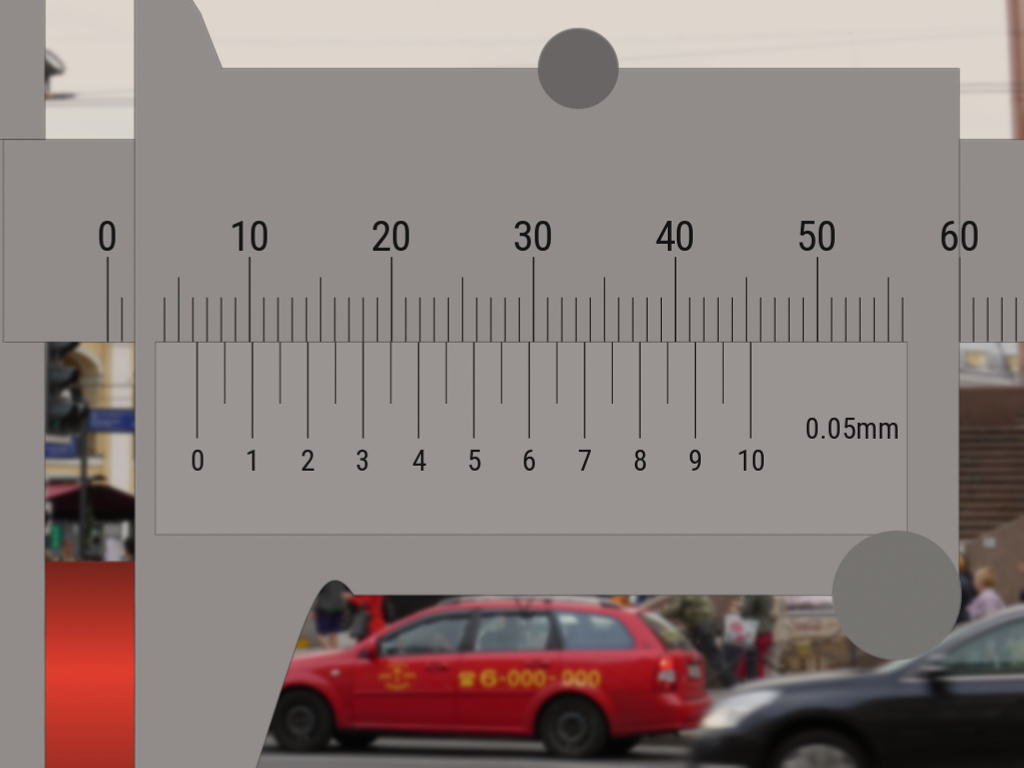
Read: 6.3,mm
